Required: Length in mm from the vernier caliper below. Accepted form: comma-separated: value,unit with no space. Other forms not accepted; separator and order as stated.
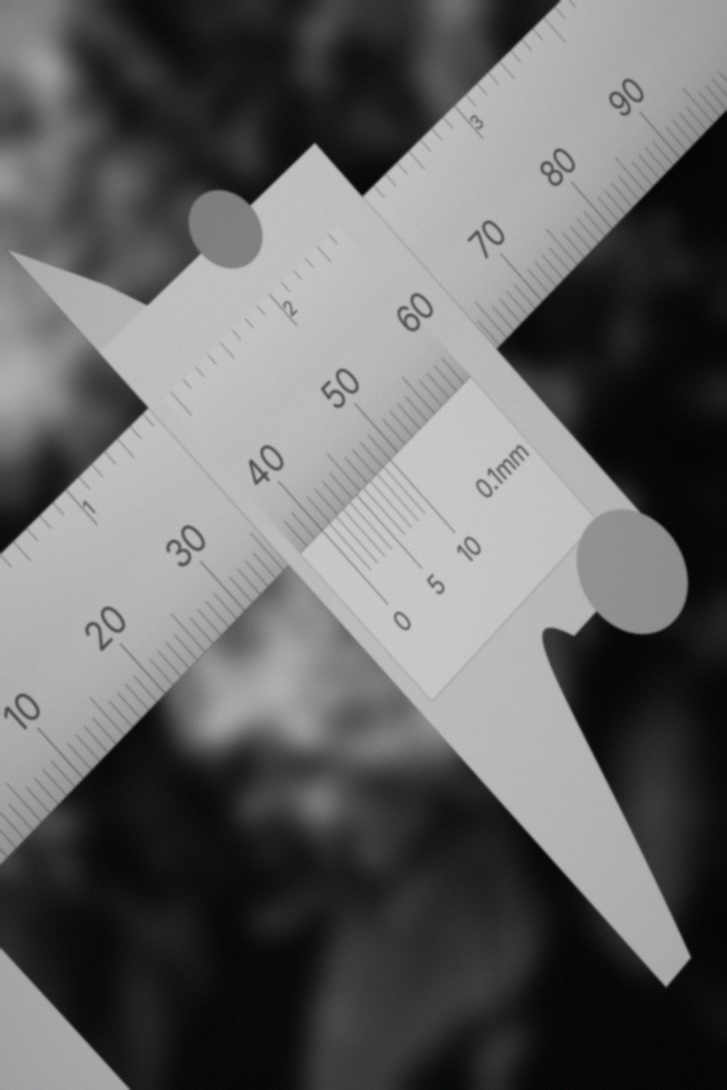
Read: 40.0,mm
